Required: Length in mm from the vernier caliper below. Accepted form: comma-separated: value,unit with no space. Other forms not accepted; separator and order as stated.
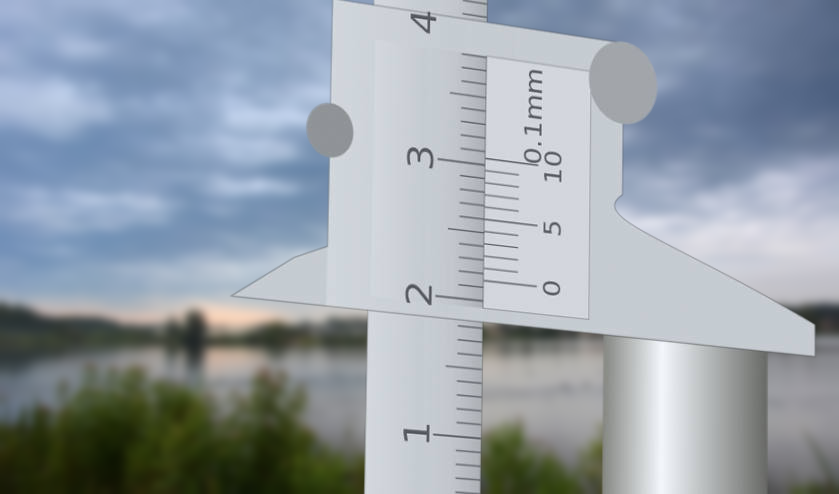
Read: 21.5,mm
